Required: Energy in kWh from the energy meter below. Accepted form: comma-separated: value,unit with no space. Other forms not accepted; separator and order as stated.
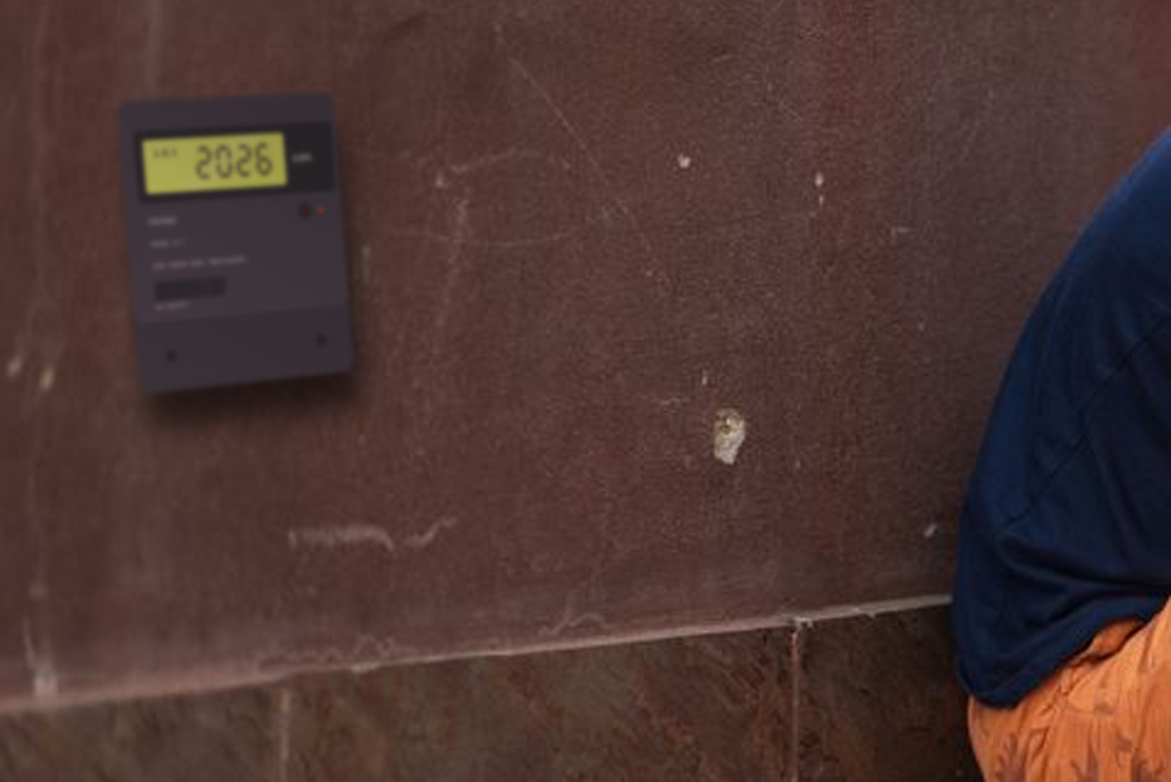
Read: 2026,kWh
